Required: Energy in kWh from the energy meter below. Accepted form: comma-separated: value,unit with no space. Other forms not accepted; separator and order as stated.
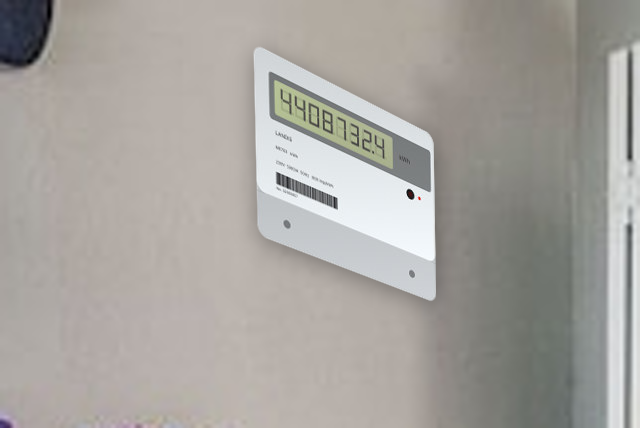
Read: 4408732.4,kWh
